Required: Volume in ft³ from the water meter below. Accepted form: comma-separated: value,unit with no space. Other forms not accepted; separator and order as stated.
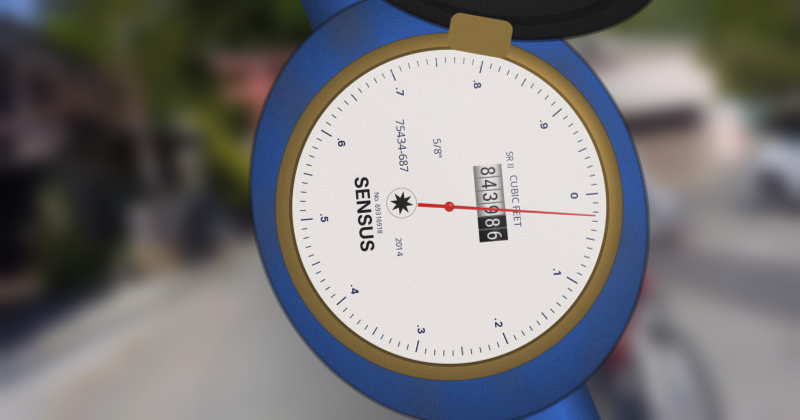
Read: 843986.02,ft³
